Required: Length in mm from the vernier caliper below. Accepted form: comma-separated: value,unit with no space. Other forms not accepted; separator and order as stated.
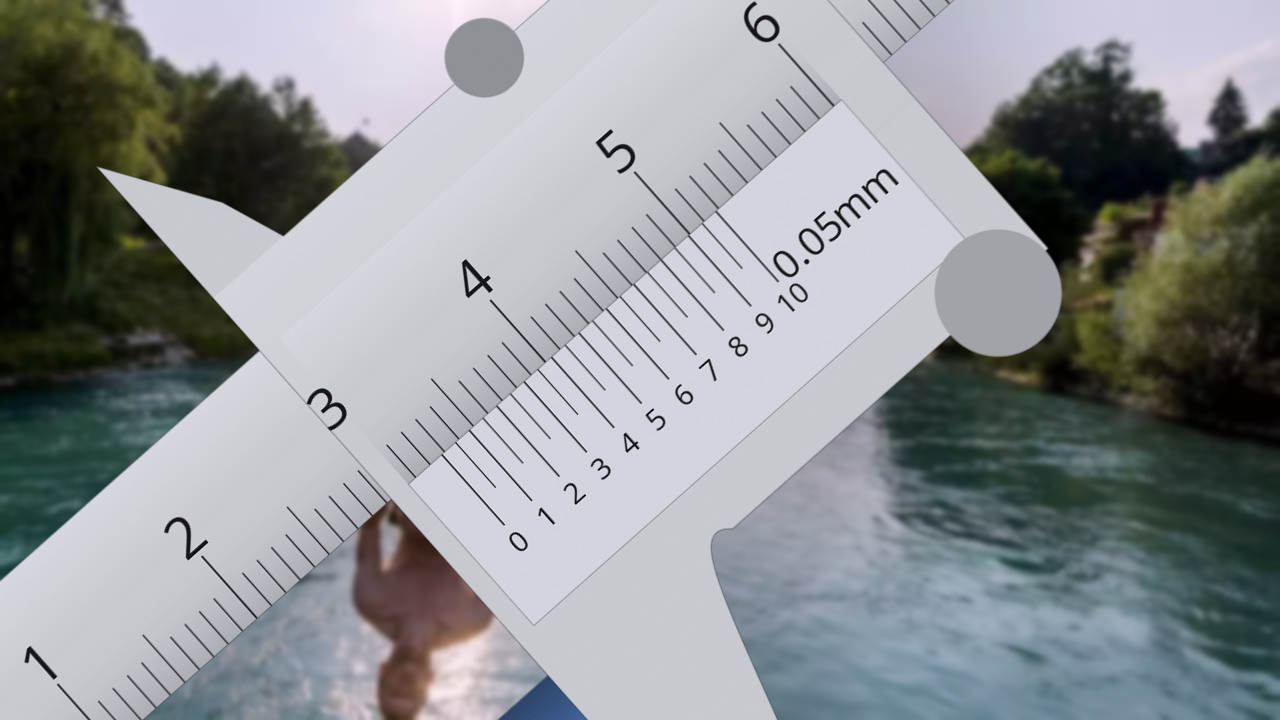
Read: 32.8,mm
